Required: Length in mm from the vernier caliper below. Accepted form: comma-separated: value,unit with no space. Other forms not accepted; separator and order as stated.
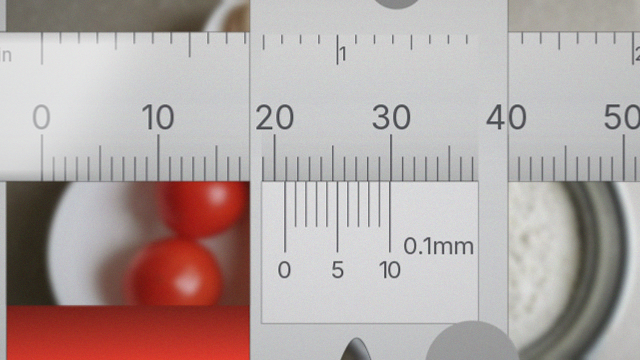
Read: 20.9,mm
